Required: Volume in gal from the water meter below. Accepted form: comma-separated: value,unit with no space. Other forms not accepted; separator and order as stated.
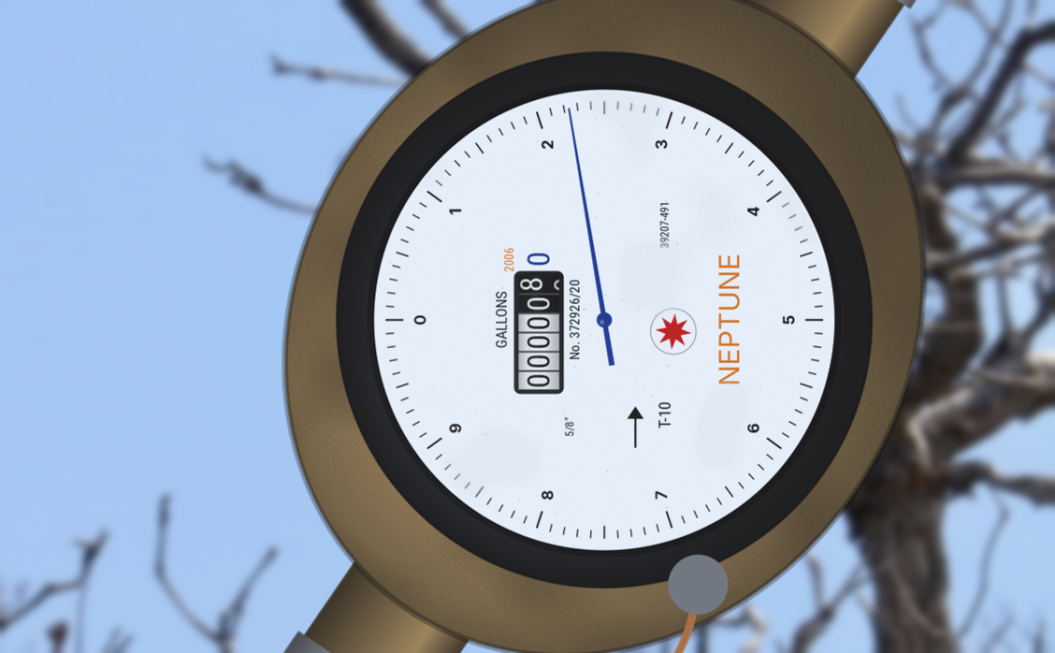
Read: 82.2,gal
